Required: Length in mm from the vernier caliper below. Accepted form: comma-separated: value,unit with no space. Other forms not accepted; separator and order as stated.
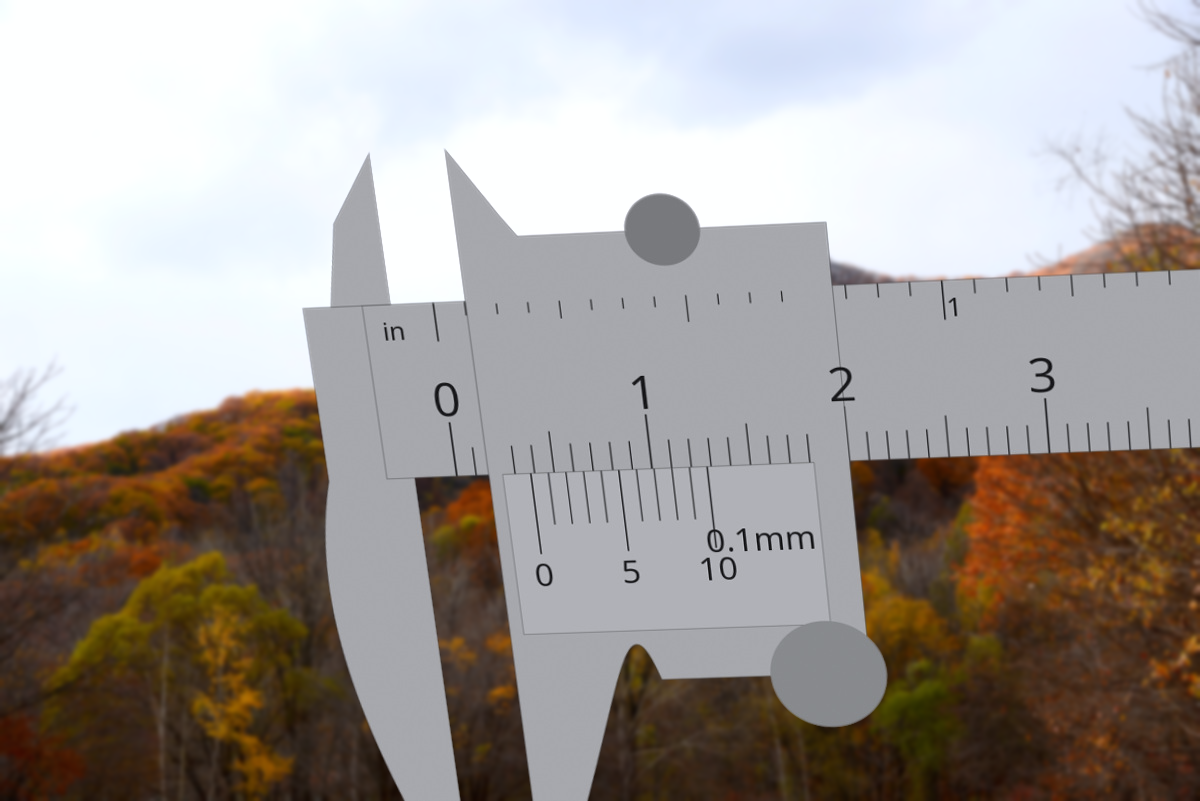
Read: 3.8,mm
